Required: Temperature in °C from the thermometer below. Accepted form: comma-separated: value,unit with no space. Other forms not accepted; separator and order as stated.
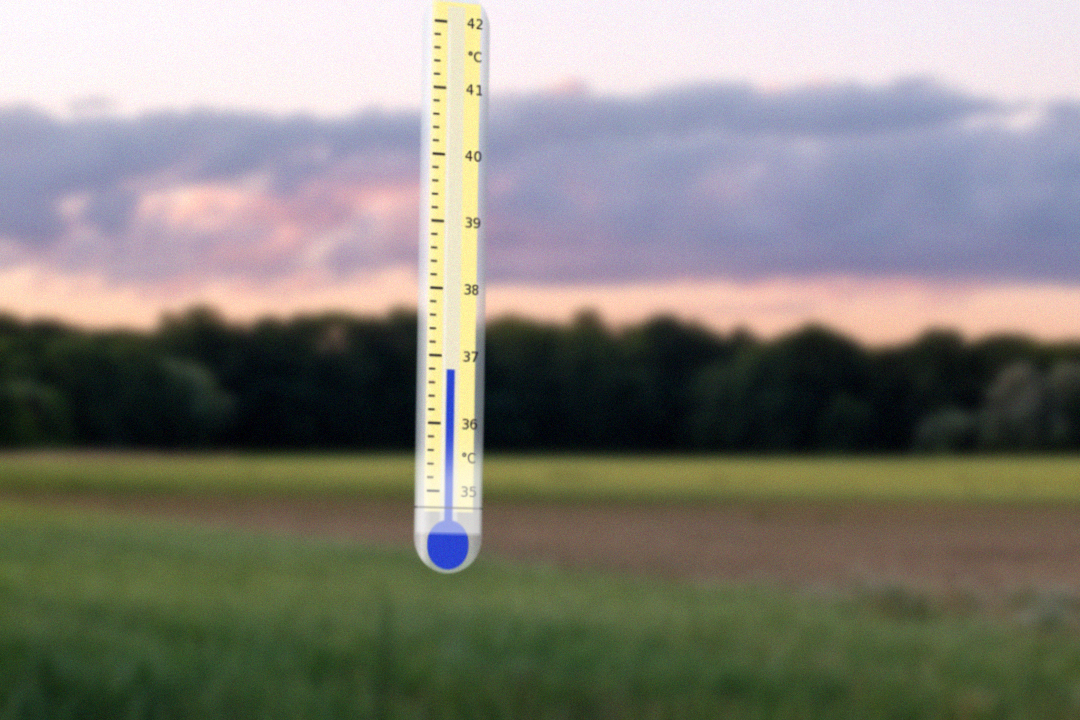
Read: 36.8,°C
